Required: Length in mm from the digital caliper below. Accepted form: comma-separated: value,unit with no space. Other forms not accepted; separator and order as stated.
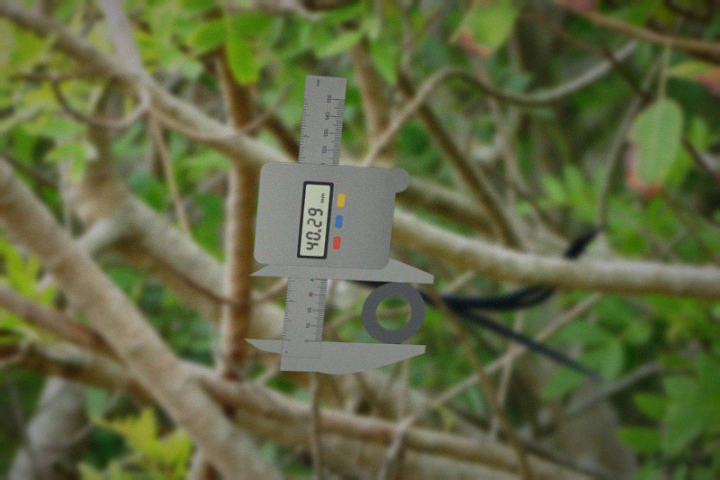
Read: 40.29,mm
